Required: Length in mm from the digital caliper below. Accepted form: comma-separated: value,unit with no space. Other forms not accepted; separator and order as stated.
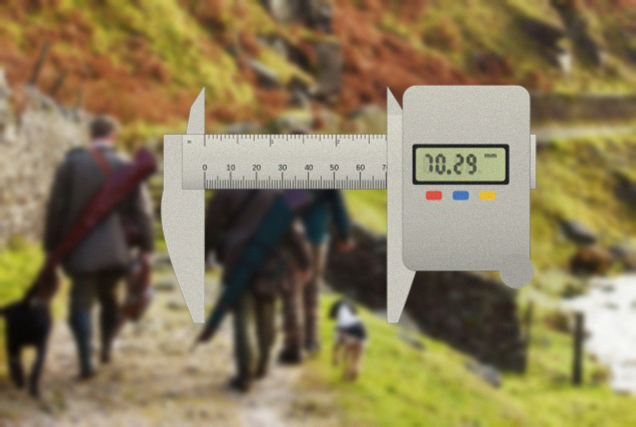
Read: 70.29,mm
